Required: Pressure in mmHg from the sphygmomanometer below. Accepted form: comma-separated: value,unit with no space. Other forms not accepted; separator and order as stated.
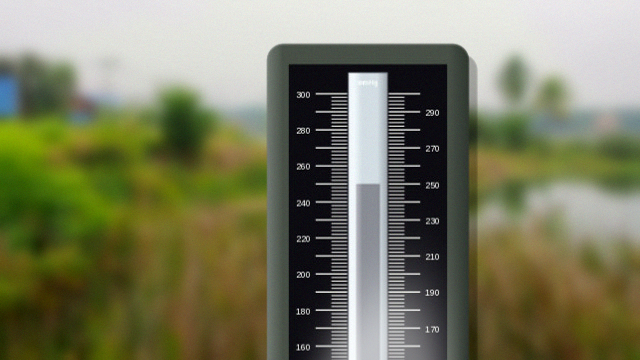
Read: 250,mmHg
